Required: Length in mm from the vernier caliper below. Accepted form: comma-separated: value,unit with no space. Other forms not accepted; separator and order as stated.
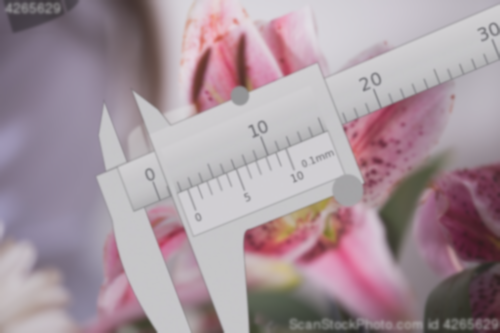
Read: 2.6,mm
